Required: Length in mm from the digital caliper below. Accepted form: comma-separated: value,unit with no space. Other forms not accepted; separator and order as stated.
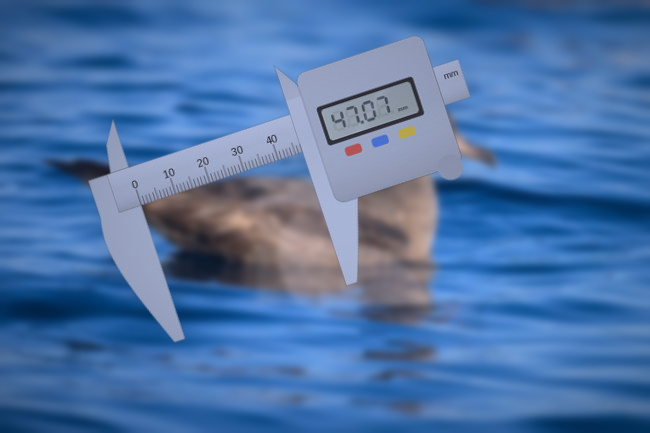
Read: 47.07,mm
